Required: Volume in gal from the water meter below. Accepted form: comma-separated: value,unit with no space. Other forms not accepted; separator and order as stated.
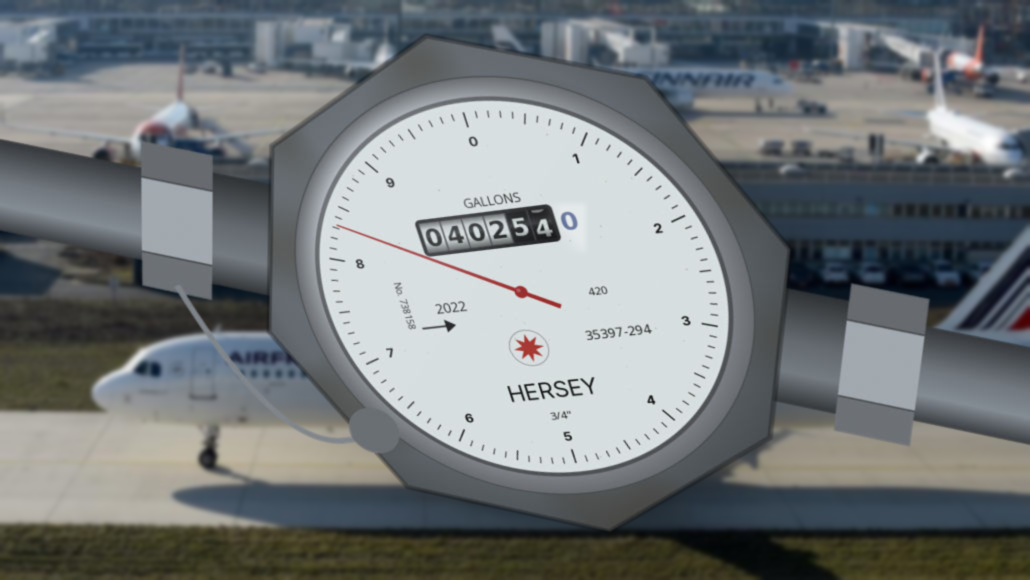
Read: 402538.3,gal
